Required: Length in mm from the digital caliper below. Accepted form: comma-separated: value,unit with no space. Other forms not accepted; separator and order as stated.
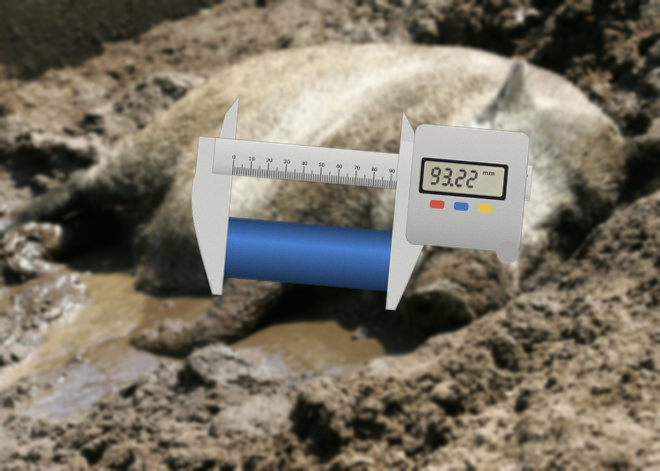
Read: 93.22,mm
